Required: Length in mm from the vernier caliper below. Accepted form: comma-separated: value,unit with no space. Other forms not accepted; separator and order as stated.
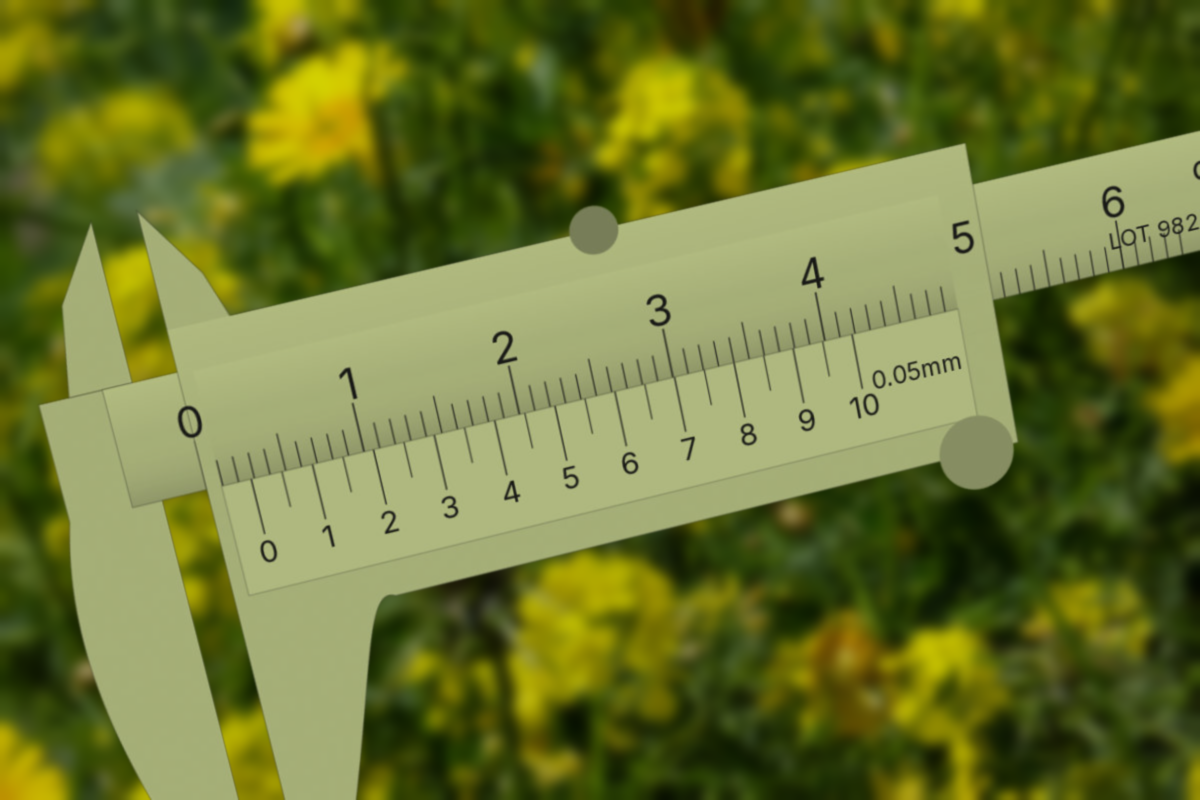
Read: 2.8,mm
